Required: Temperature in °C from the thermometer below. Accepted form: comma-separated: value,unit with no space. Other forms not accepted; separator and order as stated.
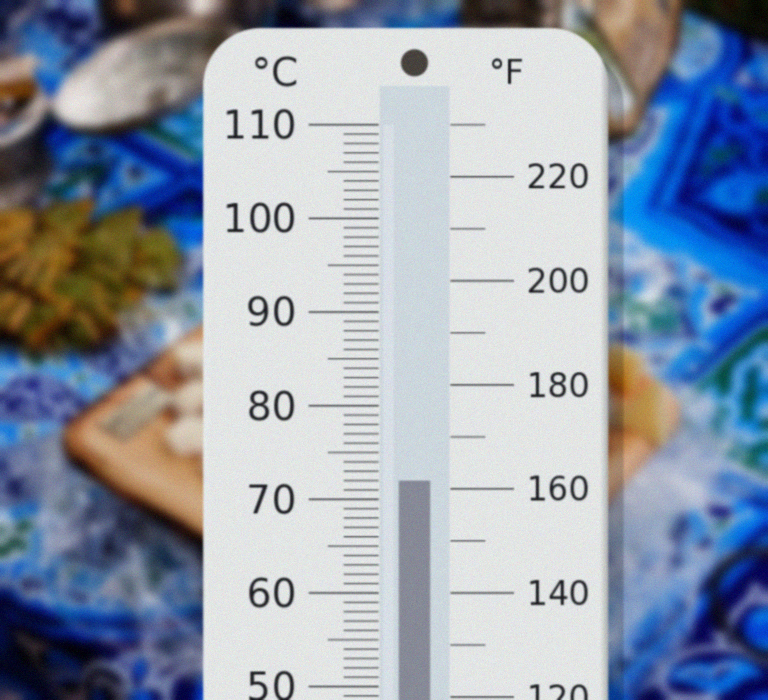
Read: 72,°C
